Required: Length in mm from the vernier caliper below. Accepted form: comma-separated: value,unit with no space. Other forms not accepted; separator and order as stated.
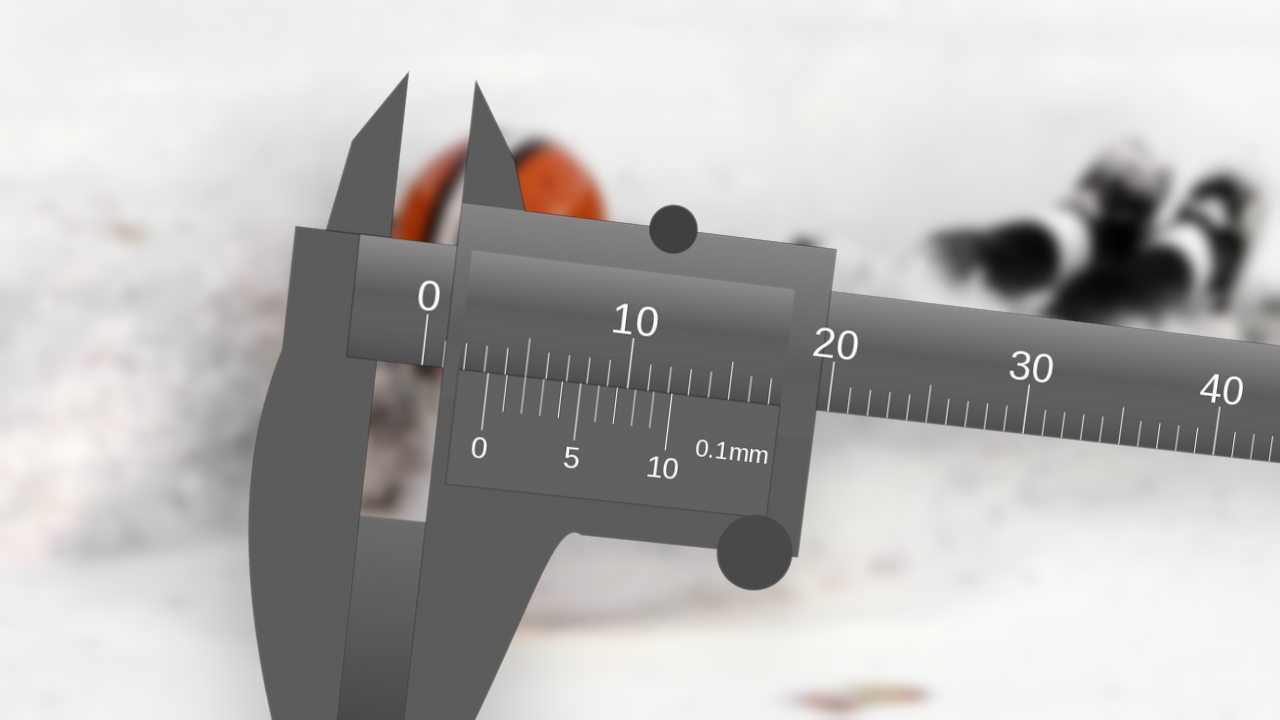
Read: 3.2,mm
